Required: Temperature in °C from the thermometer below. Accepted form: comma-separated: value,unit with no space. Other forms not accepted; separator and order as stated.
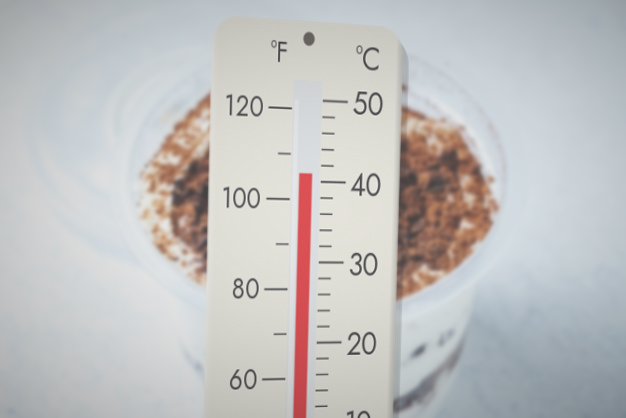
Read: 41,°C
